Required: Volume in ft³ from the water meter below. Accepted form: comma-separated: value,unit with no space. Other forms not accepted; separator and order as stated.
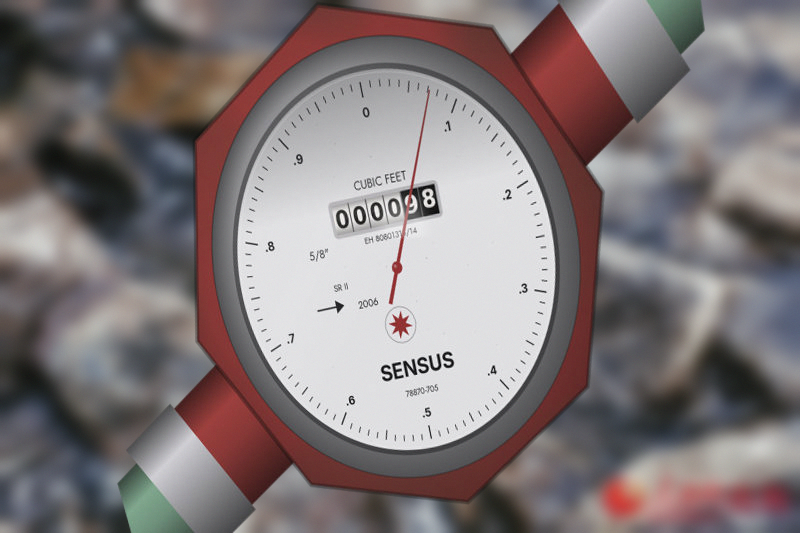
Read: 98.07,ft³
